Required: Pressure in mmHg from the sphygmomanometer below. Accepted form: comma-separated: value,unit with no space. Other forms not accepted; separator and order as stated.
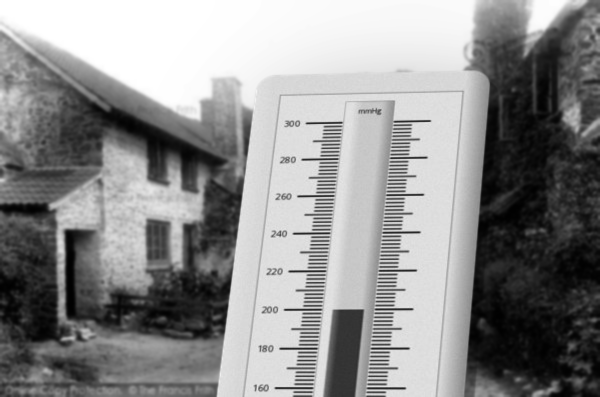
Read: 200,mmHg
